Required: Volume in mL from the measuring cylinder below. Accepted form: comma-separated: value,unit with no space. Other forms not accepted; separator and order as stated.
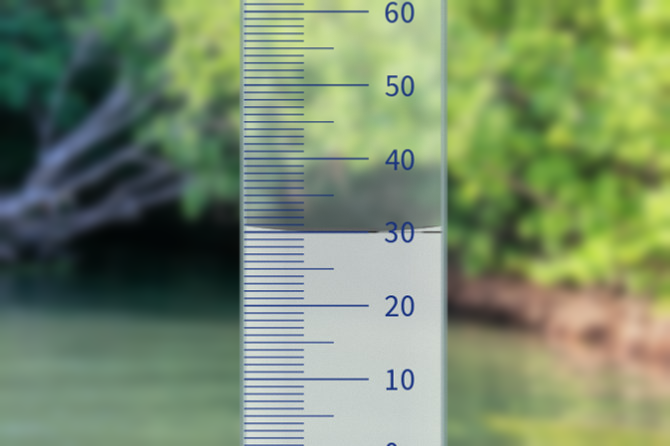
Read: 30,mL
